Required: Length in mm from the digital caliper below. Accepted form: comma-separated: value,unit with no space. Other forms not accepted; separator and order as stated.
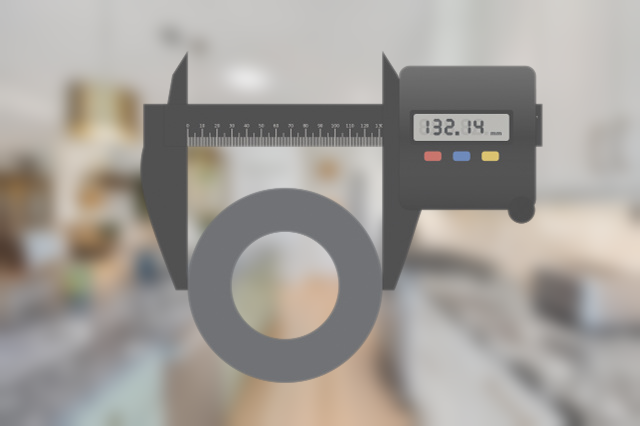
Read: 132.14,mm
